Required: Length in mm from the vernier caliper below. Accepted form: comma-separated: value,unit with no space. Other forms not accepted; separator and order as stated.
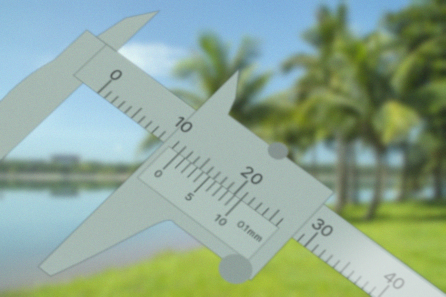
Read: 12.0,mm
